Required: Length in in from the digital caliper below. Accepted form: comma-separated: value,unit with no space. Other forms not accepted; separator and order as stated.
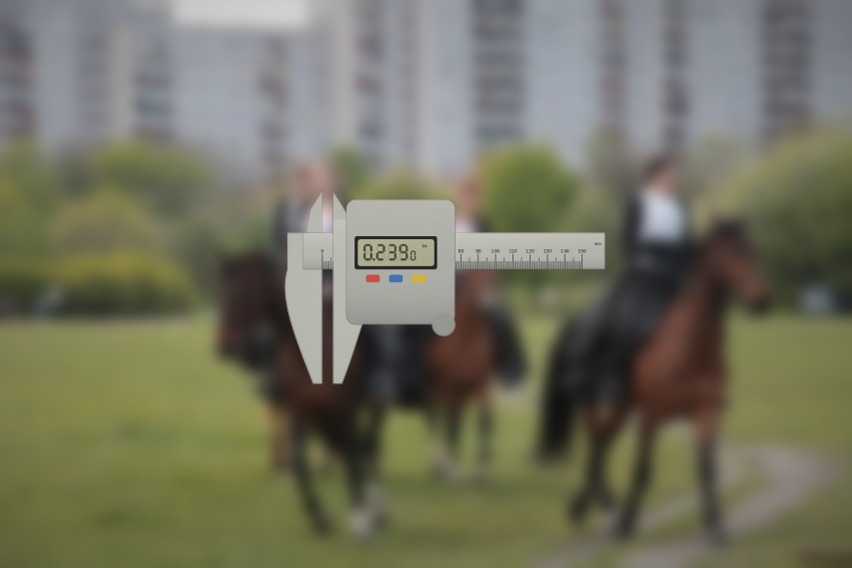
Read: 0.2390,in
